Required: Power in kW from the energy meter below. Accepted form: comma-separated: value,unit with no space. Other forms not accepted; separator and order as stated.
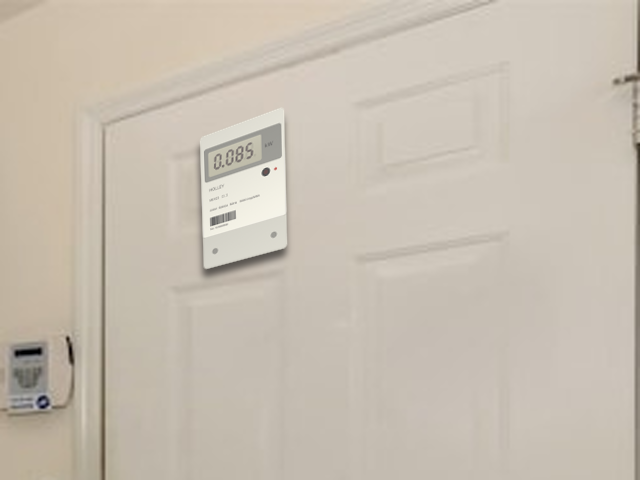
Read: 0.085,kW
